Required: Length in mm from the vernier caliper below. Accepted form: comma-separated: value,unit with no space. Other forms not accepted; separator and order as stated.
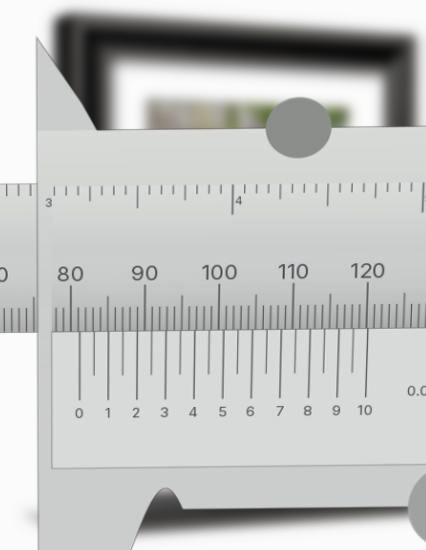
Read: 81.2,mm
